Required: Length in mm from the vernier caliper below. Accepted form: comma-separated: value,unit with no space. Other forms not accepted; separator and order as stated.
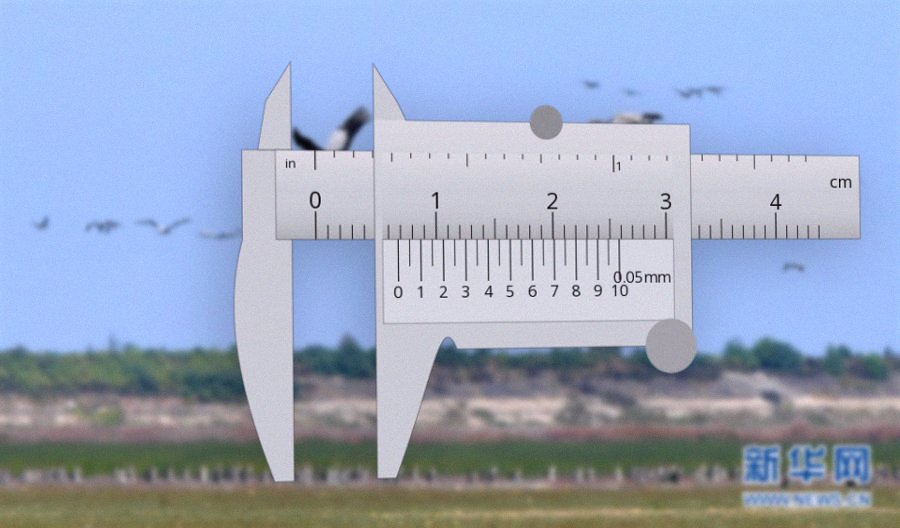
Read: 6.8,mm
